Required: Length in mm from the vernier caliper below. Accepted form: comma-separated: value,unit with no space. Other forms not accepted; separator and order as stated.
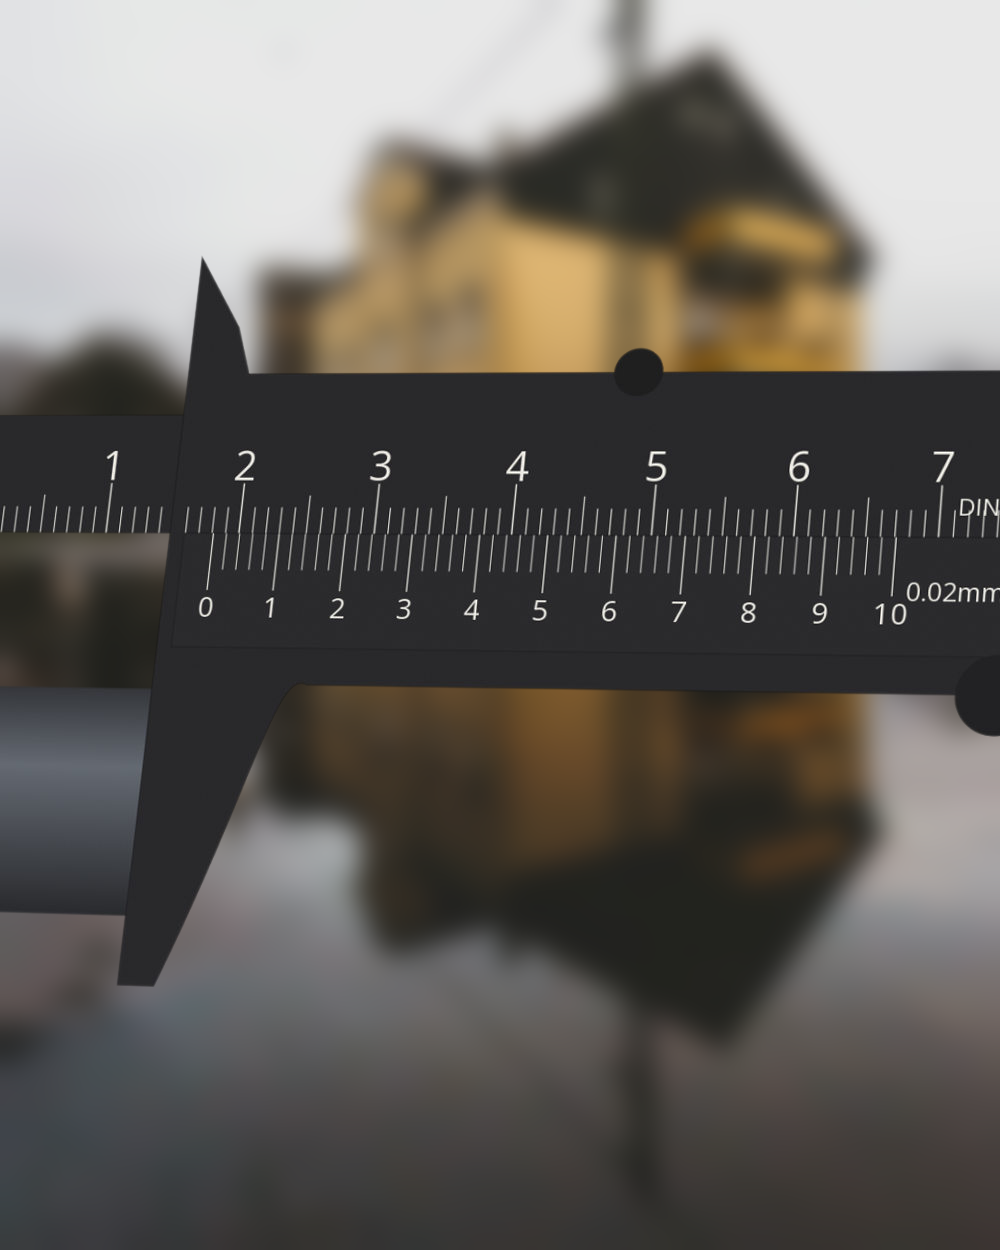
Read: 18.1,mm
